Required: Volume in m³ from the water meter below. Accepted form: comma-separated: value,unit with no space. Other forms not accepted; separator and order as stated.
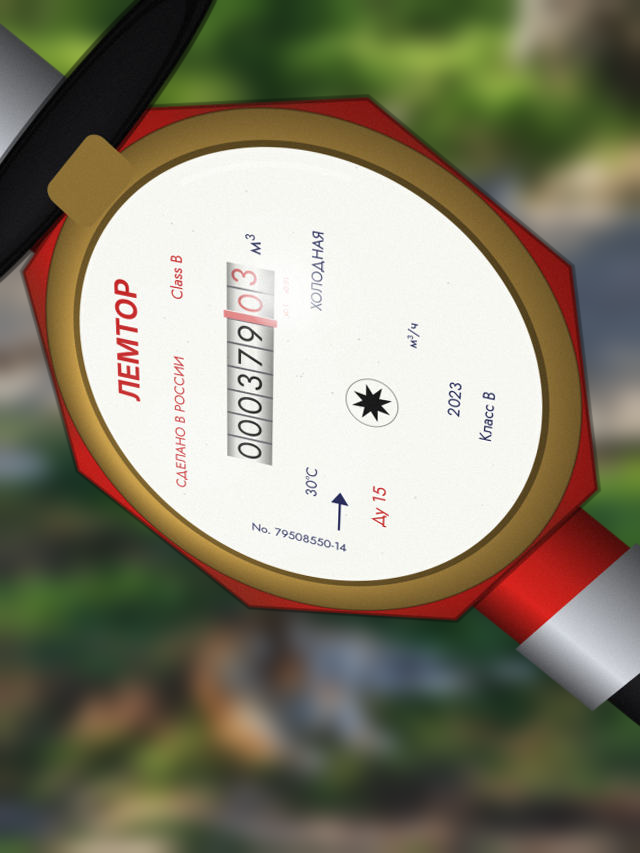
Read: 379.03,m³
